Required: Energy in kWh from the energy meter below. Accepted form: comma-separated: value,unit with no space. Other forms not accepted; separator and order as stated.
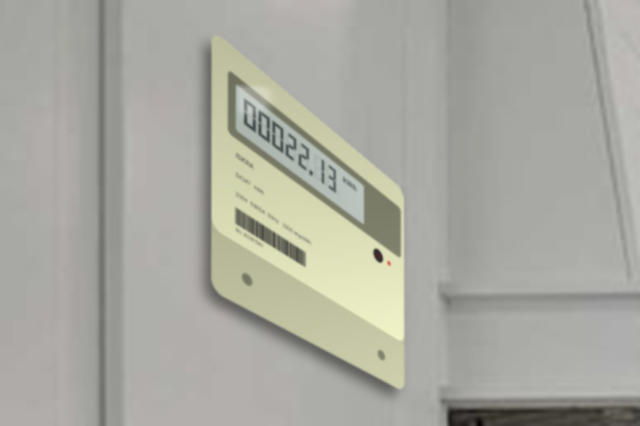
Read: 22.13,kWh
